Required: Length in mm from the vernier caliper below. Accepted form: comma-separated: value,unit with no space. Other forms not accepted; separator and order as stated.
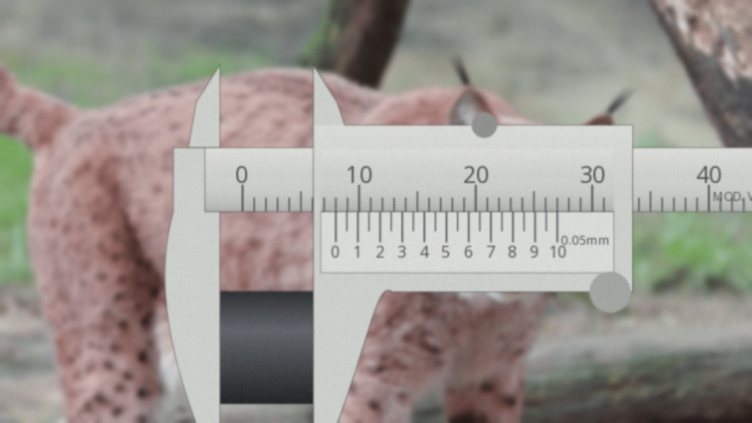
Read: 8.0,mm
